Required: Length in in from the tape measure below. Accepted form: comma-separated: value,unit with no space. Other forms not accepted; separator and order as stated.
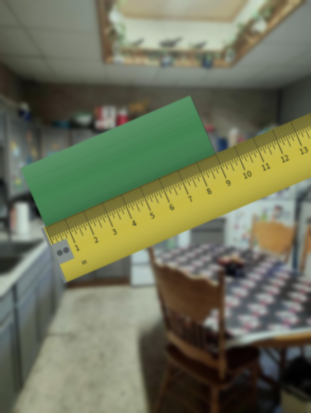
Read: 9,in
